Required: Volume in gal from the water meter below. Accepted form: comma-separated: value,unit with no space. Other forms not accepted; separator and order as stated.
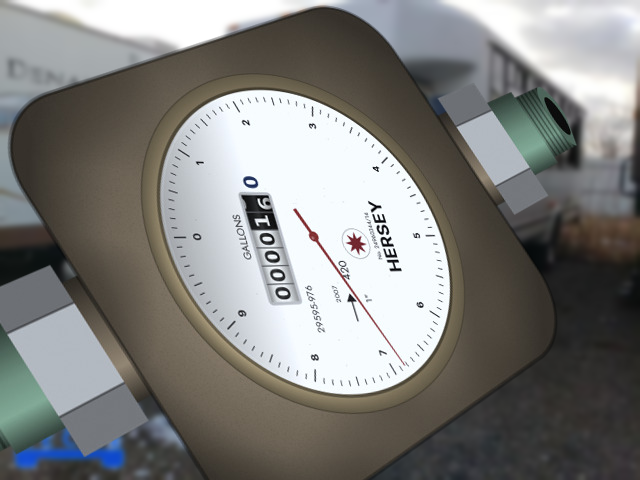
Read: 156.8,gal
